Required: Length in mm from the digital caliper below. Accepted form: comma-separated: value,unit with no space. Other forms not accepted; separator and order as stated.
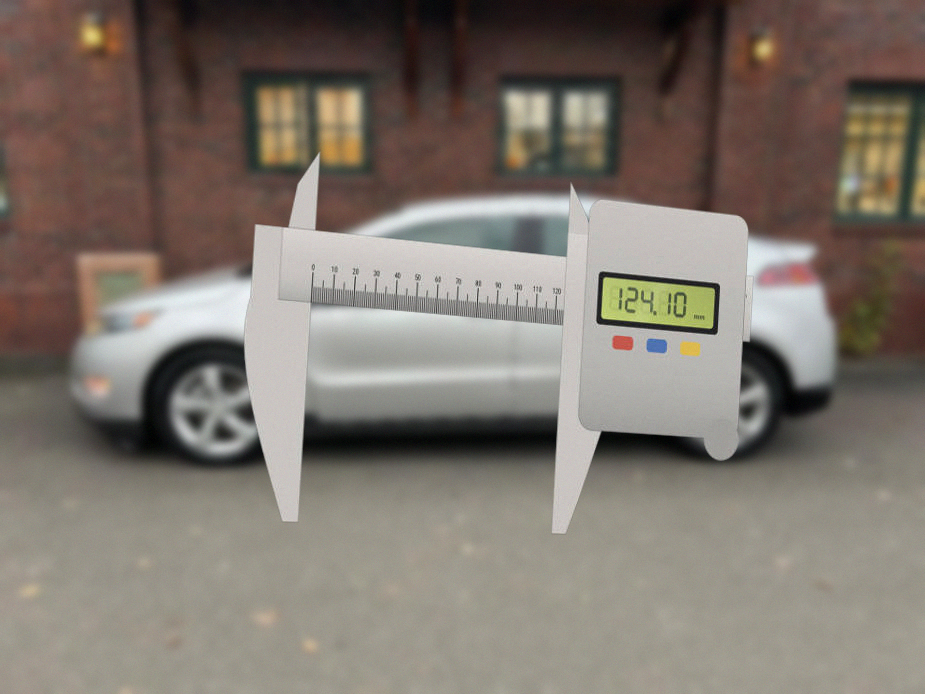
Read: 124.10,mm
